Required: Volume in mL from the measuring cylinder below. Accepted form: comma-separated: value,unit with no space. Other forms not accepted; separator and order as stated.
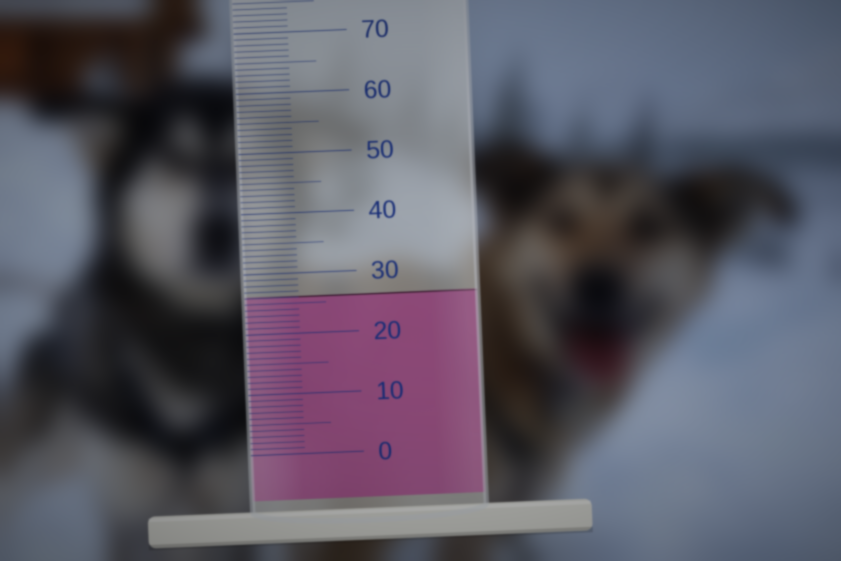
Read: 26,mL
